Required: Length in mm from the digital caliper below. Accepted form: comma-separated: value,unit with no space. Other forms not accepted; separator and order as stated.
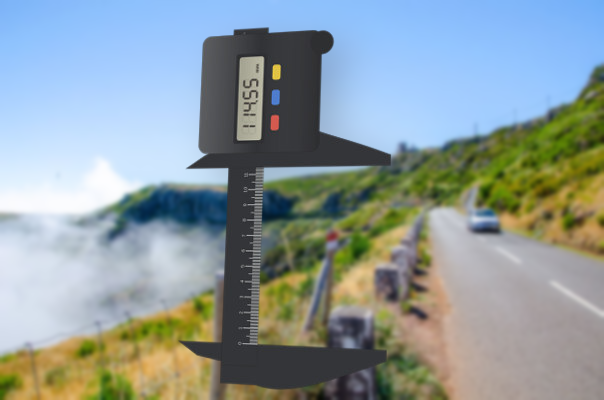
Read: 114.55,mm
